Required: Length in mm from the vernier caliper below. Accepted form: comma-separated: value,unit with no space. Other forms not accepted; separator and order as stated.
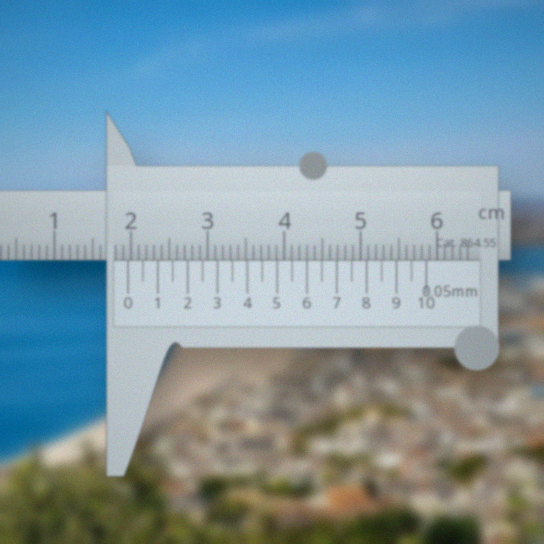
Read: 19.6,mm
